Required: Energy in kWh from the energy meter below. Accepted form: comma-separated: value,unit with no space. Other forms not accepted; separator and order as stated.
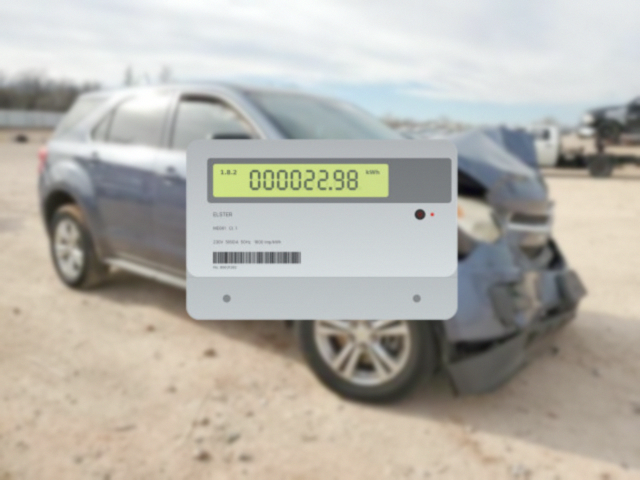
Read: 22.98,kWh
